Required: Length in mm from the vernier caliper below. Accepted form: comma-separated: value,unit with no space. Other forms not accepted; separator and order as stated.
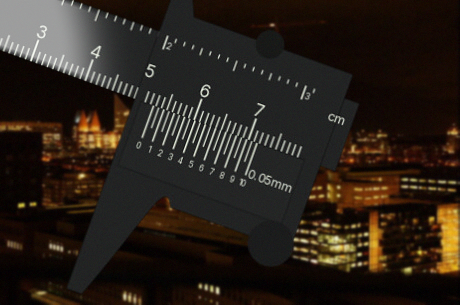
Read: 52.6,mm
